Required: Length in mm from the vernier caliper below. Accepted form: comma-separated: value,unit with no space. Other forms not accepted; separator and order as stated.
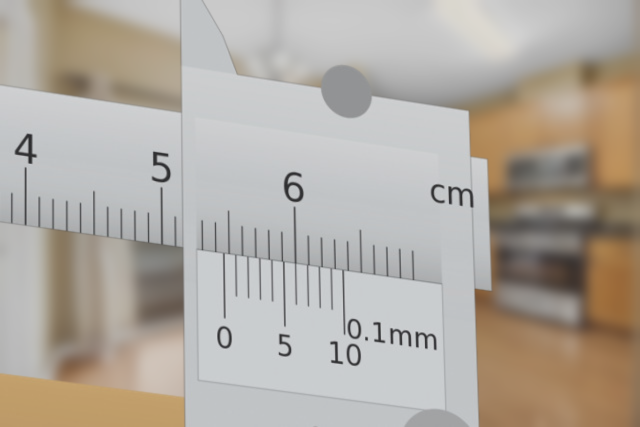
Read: 54.6,mm
